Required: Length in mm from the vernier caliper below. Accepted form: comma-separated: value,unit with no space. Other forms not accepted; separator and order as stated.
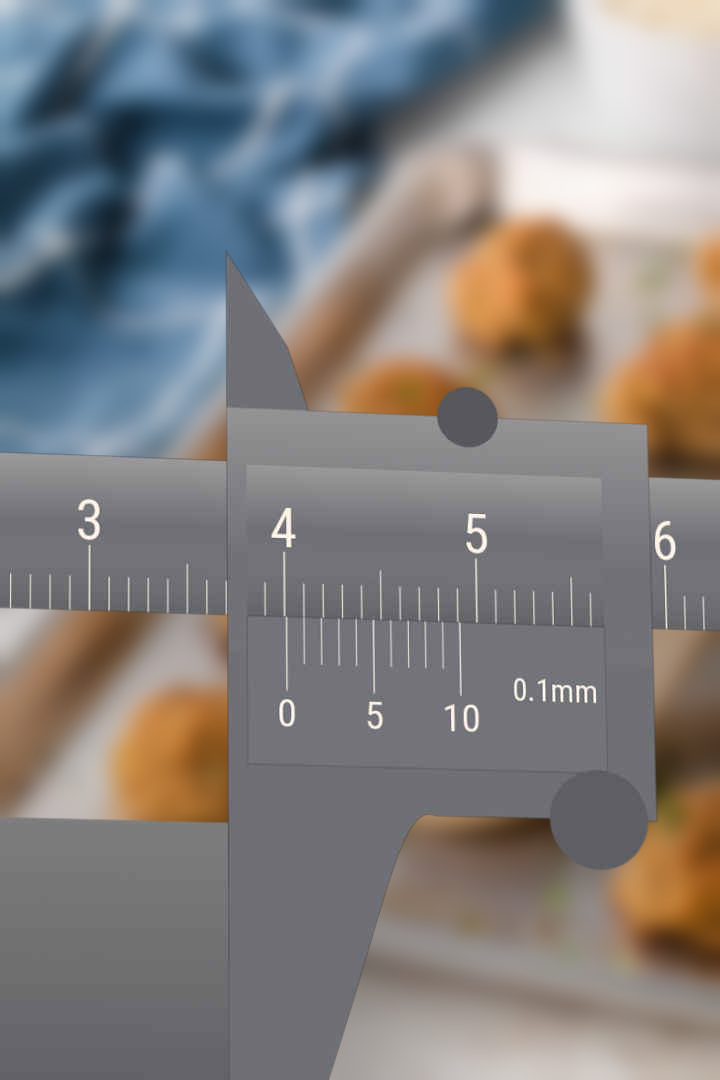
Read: 40.1,mm
